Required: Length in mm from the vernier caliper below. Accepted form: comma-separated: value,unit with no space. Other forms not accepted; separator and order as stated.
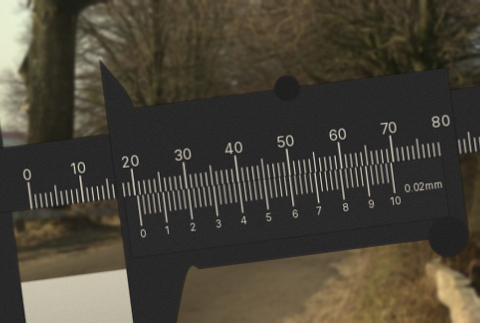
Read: 20.5,mm
